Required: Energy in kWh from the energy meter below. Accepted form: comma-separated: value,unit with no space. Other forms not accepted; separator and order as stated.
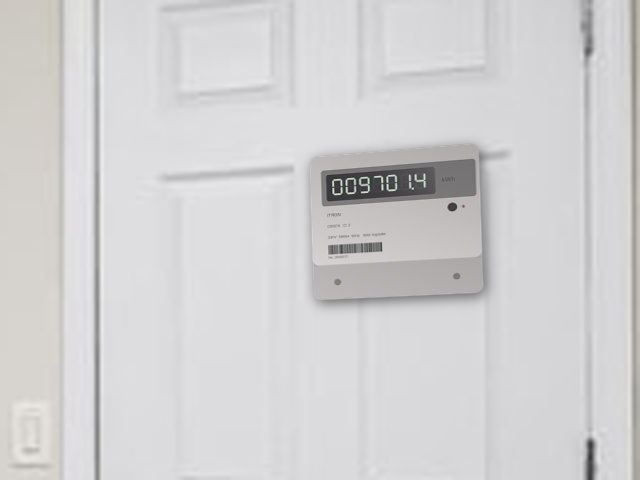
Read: 9701.4,kWh
